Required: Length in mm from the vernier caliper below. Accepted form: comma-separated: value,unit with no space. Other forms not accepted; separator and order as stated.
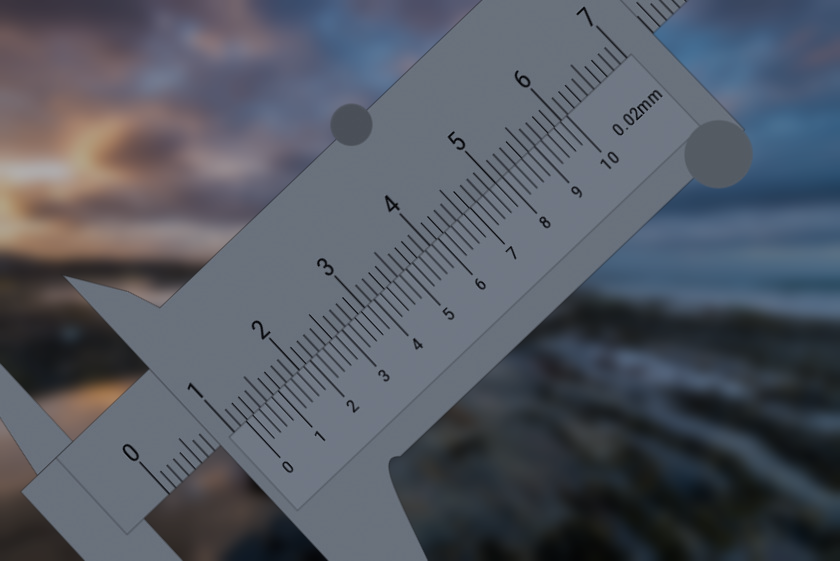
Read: 11.8,mm
